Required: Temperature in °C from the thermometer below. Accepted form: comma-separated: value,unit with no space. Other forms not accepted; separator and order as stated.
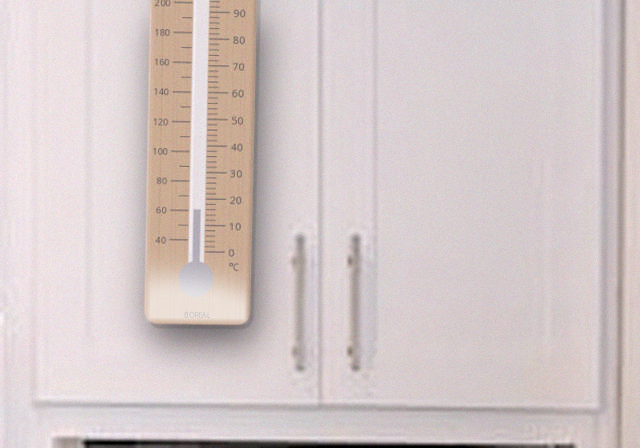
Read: 16,°C
